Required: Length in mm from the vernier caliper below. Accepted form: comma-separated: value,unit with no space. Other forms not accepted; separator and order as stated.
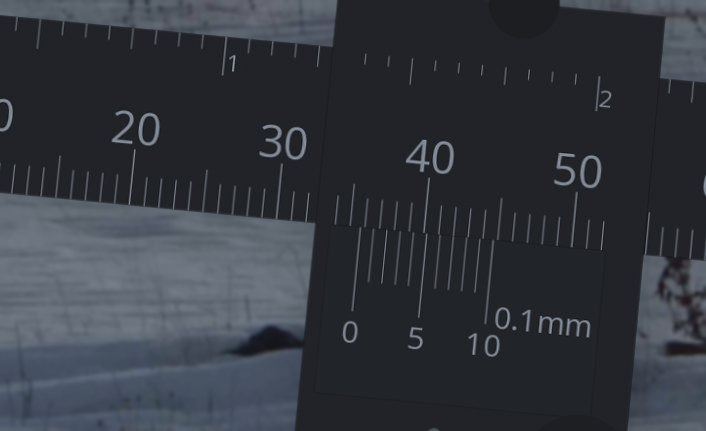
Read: 35.7,mm
